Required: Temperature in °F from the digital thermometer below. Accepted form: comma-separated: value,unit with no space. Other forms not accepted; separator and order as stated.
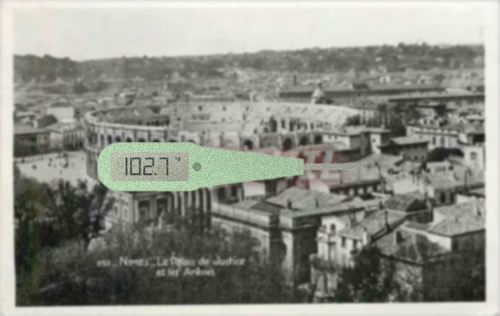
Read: 102.7,°F
